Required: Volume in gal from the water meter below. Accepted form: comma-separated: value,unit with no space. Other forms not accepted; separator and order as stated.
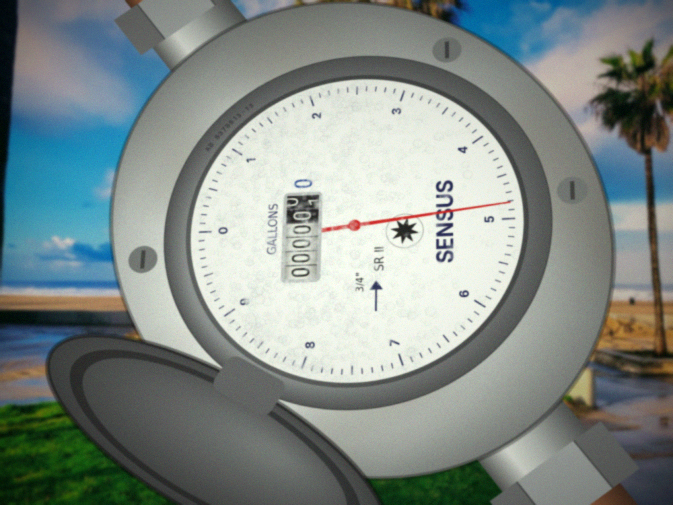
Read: 4.8,gal
